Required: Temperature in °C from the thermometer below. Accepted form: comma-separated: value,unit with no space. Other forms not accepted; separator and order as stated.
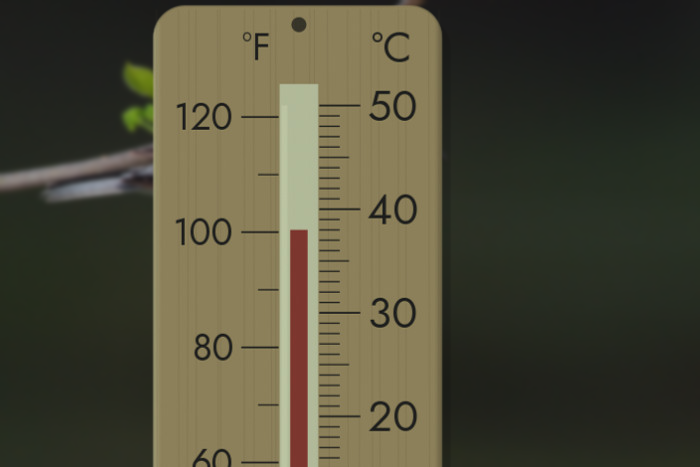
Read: 38,°C
